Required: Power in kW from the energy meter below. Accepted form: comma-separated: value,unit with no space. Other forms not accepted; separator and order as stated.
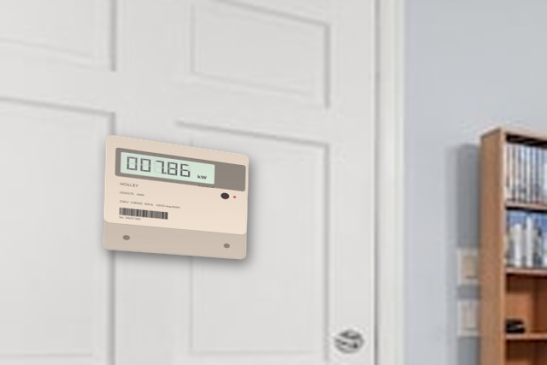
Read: 7.86,kW
